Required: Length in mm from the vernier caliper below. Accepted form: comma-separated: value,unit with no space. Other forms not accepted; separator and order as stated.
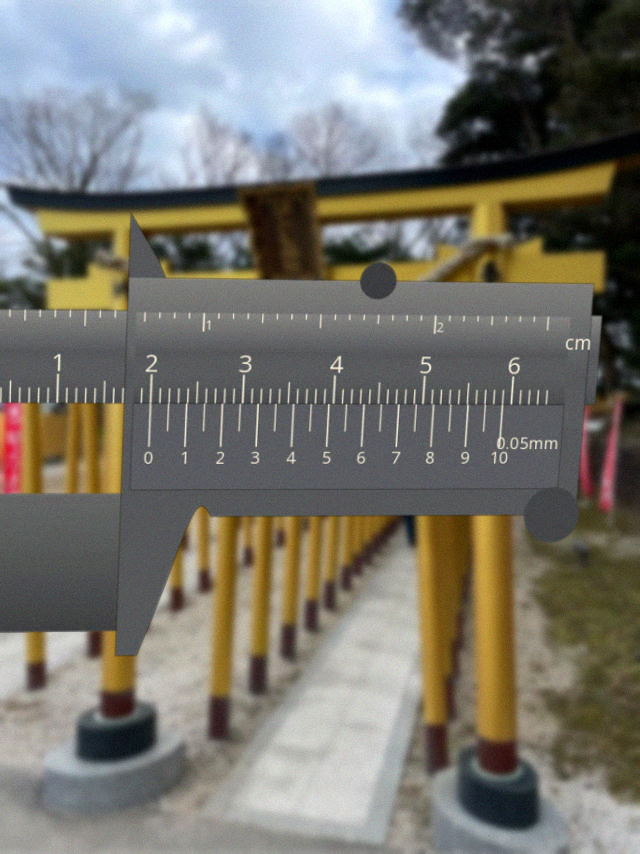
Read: 20.0,mm
